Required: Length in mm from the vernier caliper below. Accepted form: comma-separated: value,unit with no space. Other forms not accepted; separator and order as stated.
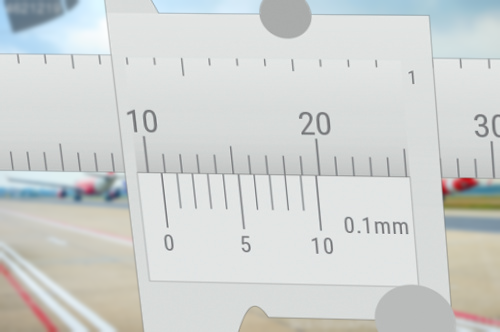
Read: 10.8,mm
